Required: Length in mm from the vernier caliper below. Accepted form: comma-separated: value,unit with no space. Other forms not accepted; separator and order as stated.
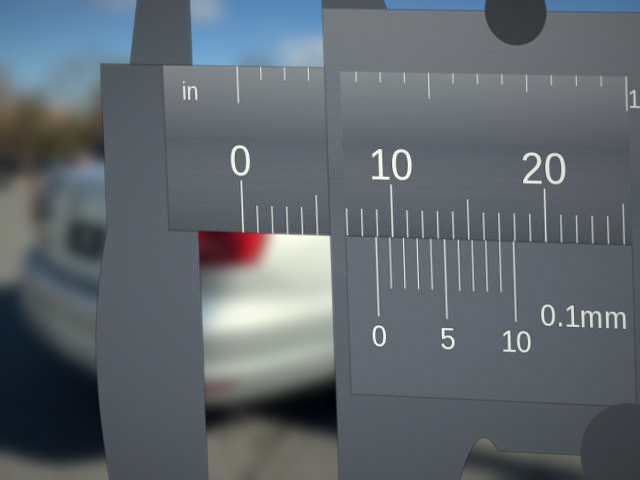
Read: 8.9,mm
